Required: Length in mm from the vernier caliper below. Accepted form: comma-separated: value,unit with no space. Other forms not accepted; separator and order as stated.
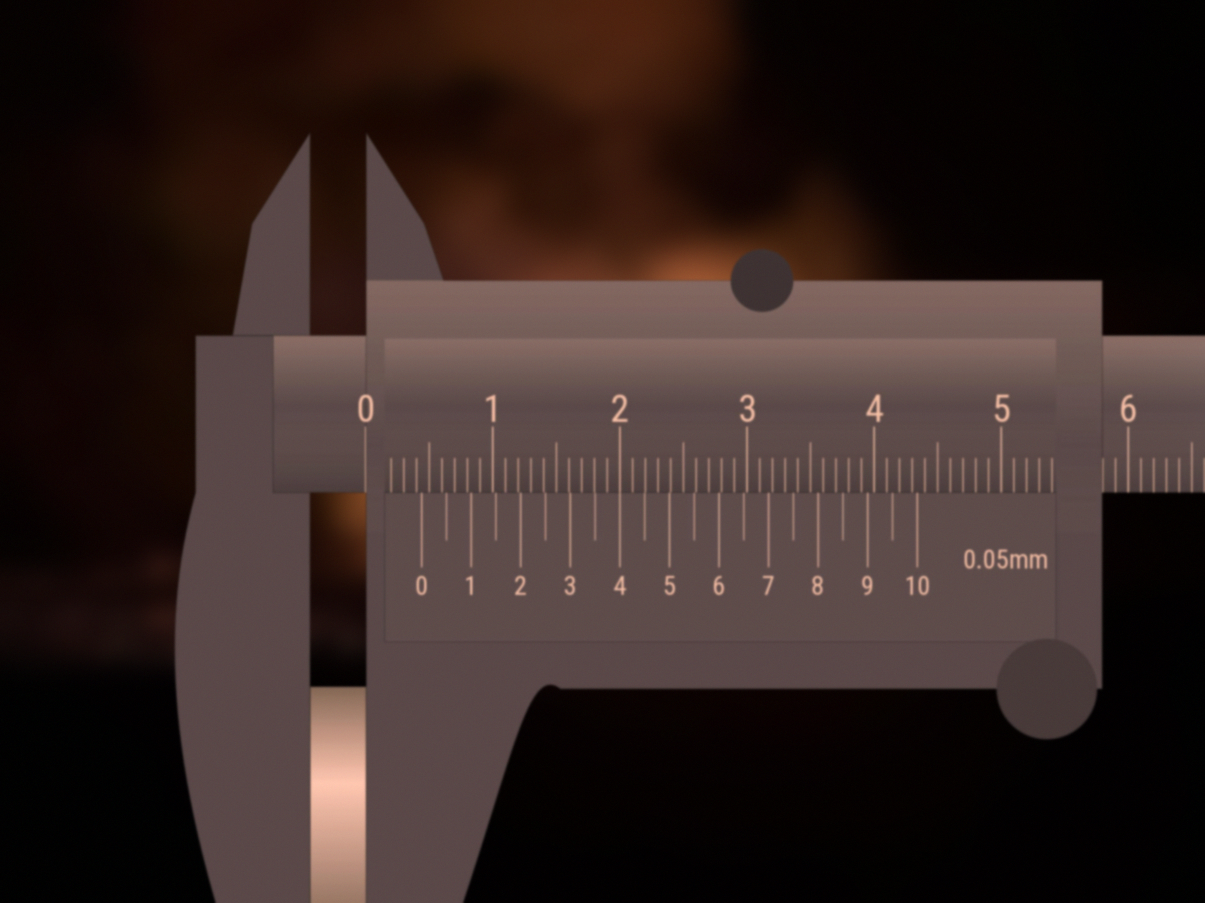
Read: 4.4,mm
